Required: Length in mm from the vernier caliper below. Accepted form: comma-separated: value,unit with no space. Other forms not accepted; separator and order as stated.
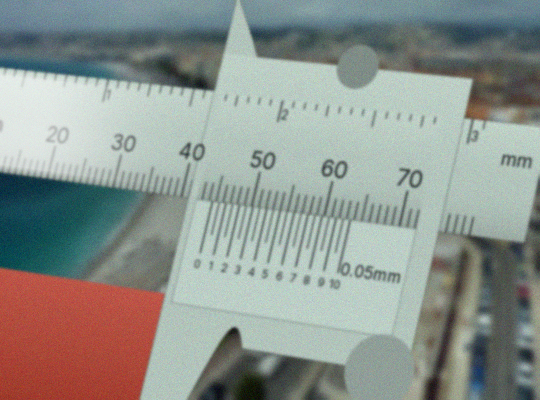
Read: 44.5,mm
